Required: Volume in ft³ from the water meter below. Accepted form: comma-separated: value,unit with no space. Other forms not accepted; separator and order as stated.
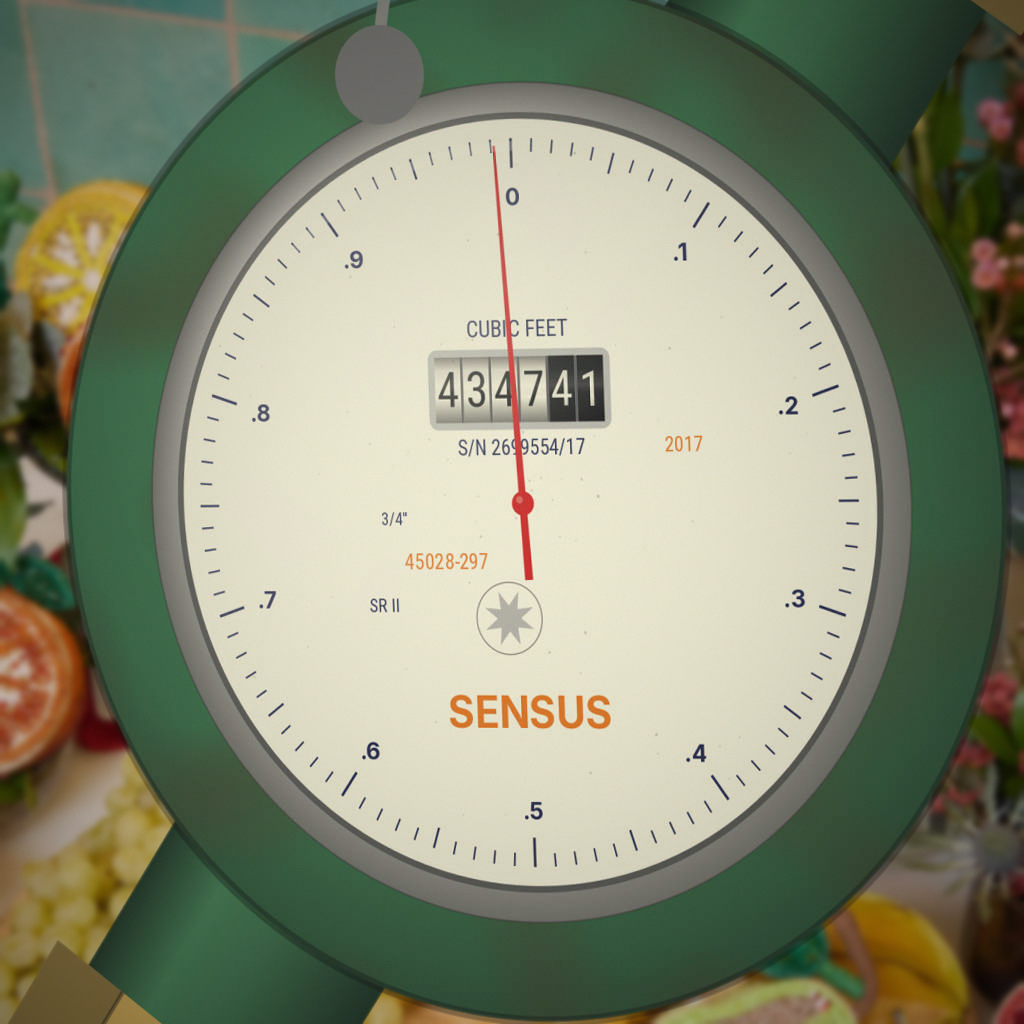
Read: 434740.99,ft³
